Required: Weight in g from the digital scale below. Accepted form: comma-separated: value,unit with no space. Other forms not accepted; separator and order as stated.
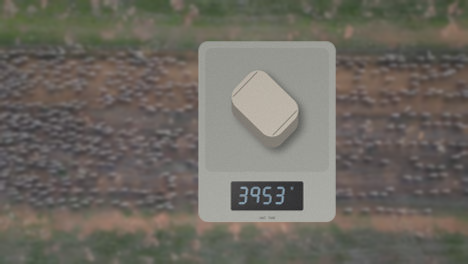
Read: 3953,g
